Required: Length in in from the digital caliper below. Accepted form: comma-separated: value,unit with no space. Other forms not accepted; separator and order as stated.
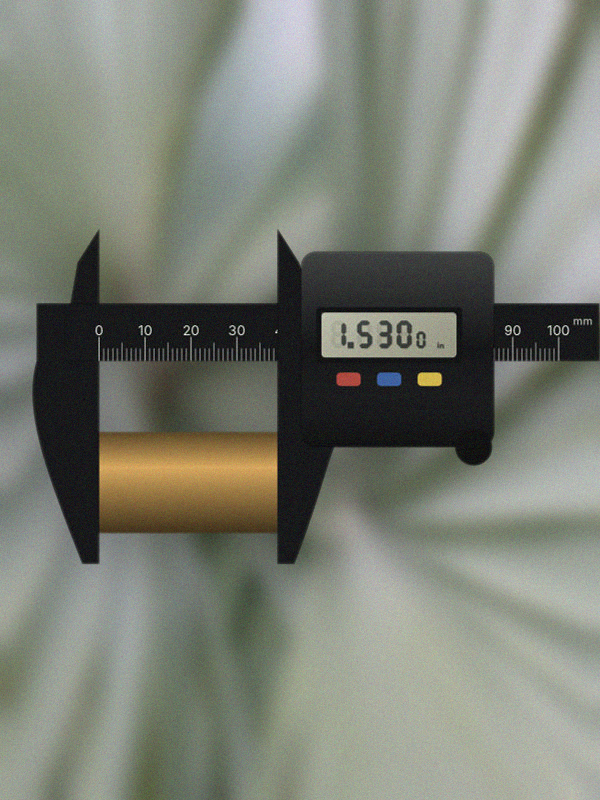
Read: 1.5300,in
